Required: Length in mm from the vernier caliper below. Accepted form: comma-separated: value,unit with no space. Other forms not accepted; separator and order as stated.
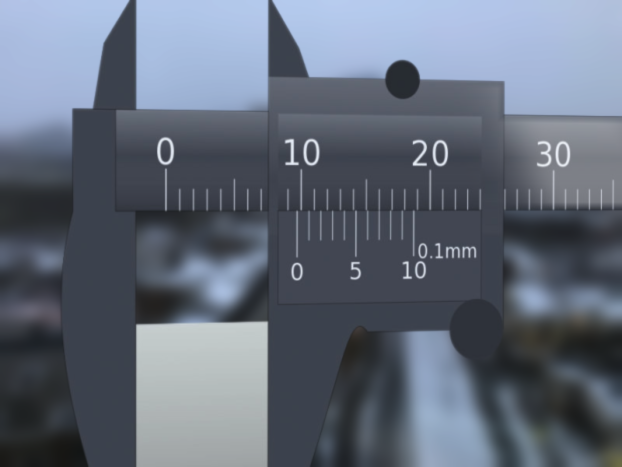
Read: 9.7,mm
